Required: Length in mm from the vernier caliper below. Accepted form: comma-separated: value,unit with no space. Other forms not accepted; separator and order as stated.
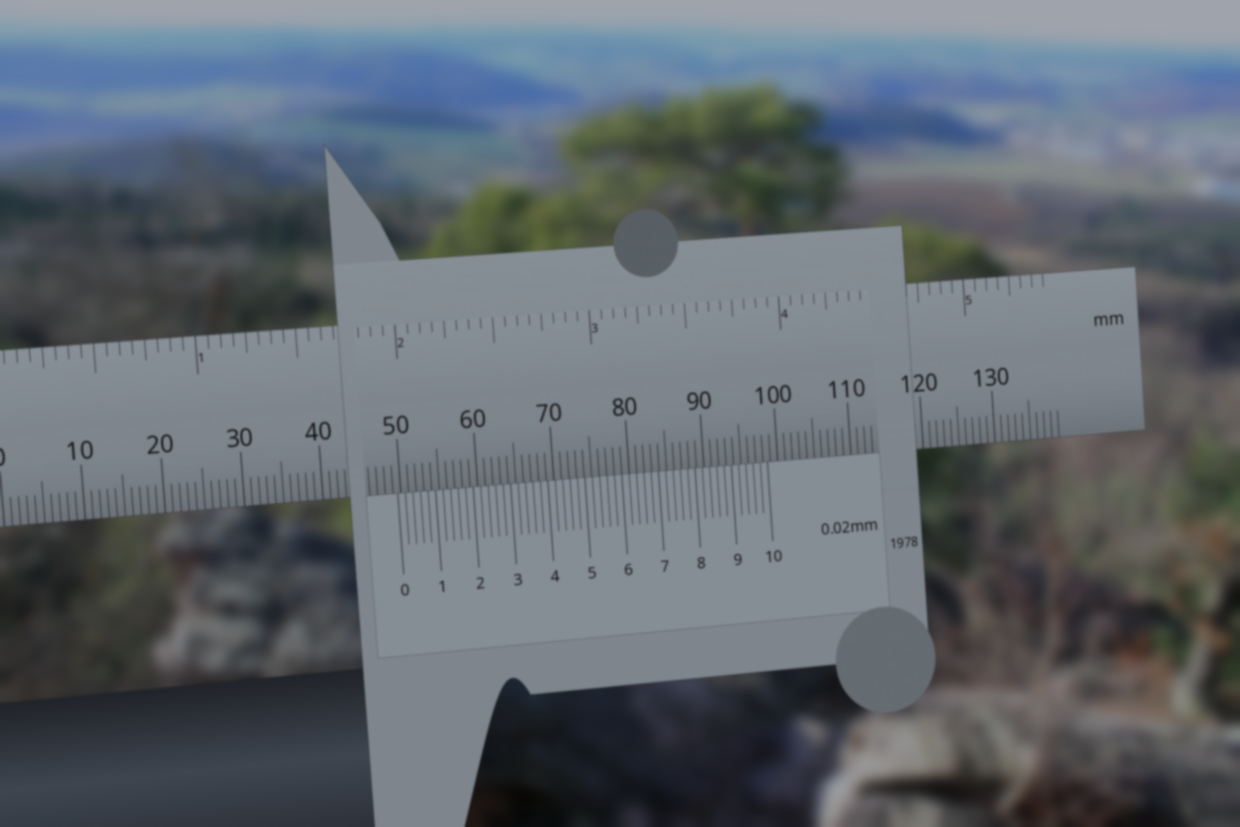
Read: 49.6,mm
